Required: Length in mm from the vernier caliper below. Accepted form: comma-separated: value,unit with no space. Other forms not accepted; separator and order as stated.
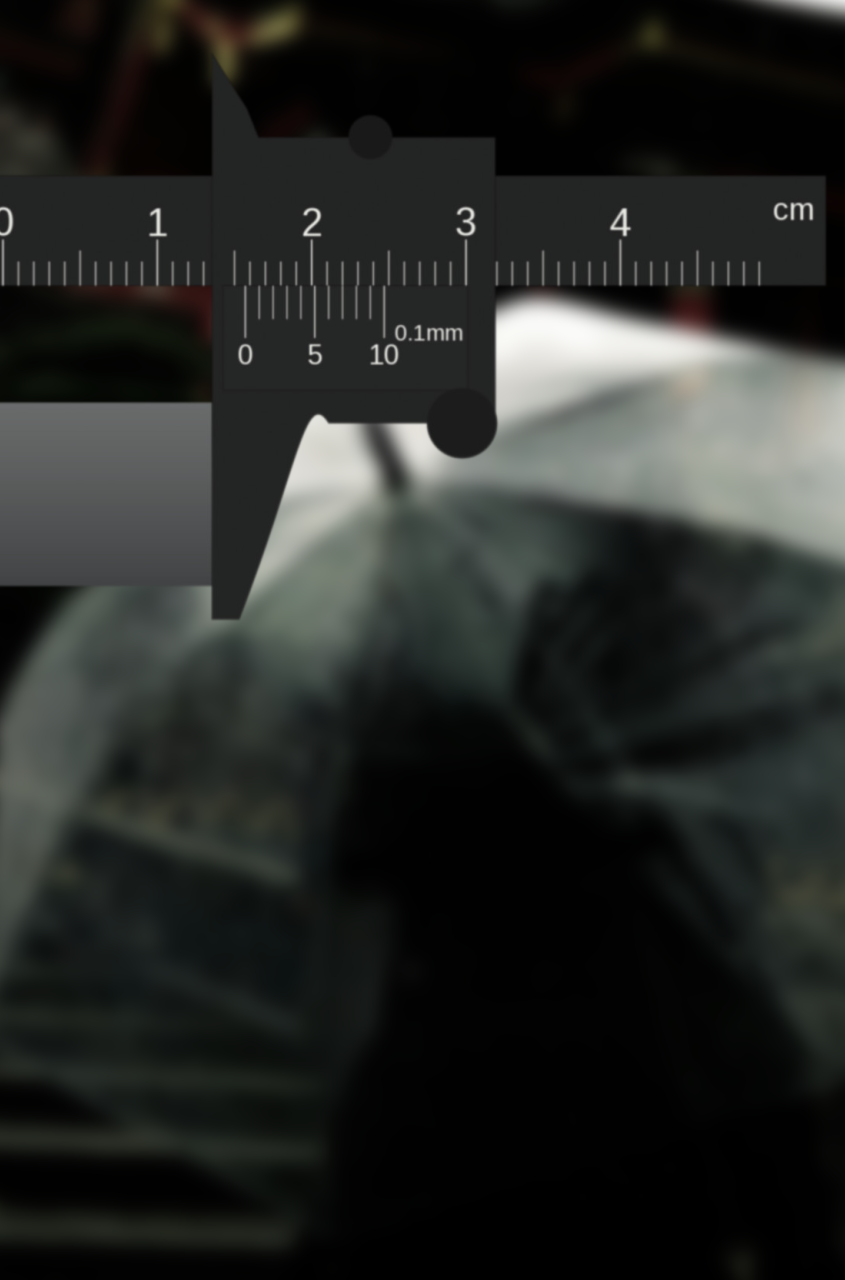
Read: 15.7,mm
